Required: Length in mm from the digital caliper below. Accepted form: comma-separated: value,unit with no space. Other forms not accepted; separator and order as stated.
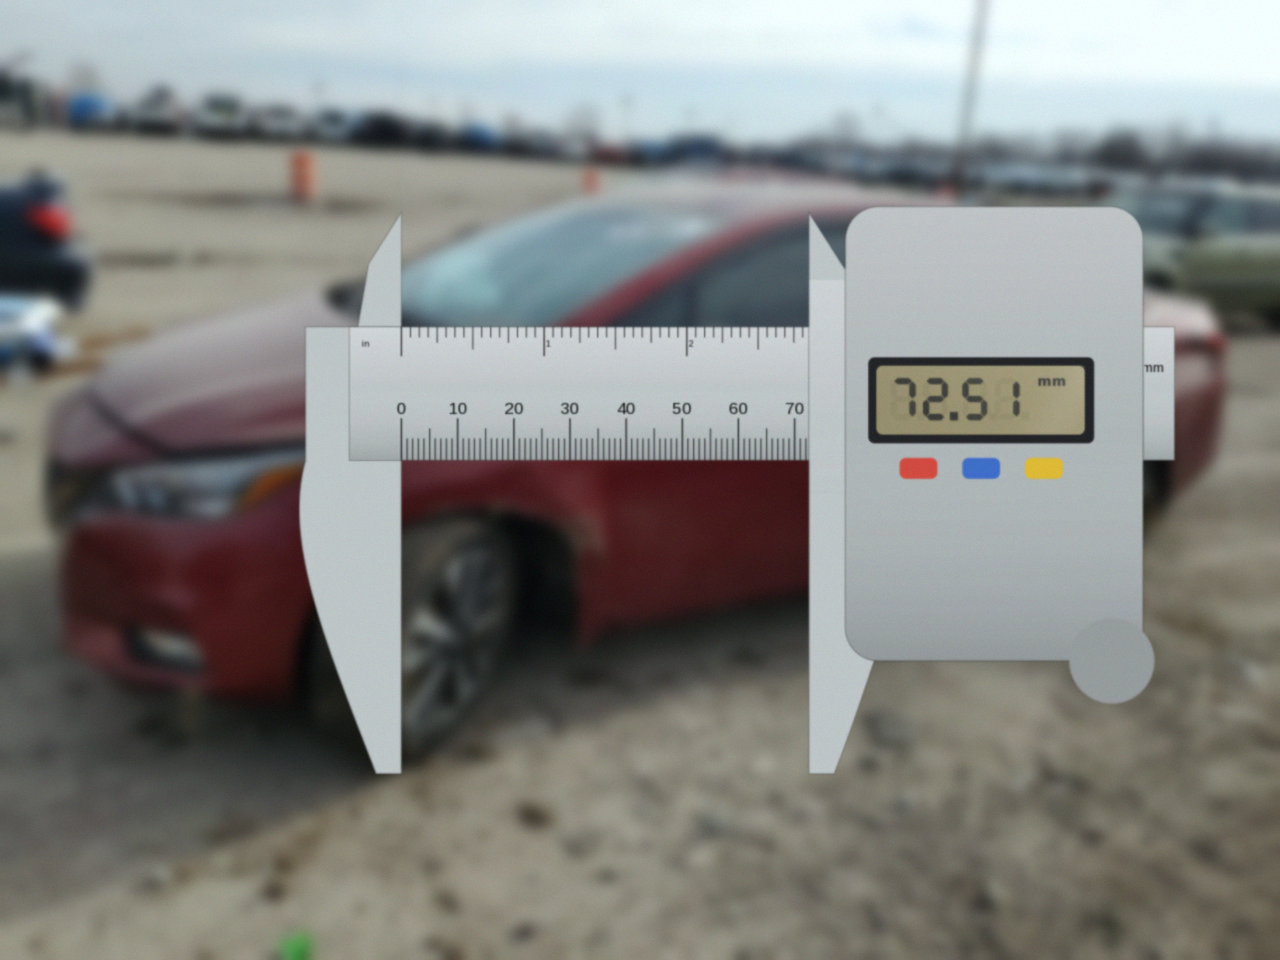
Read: 72.51,mm
